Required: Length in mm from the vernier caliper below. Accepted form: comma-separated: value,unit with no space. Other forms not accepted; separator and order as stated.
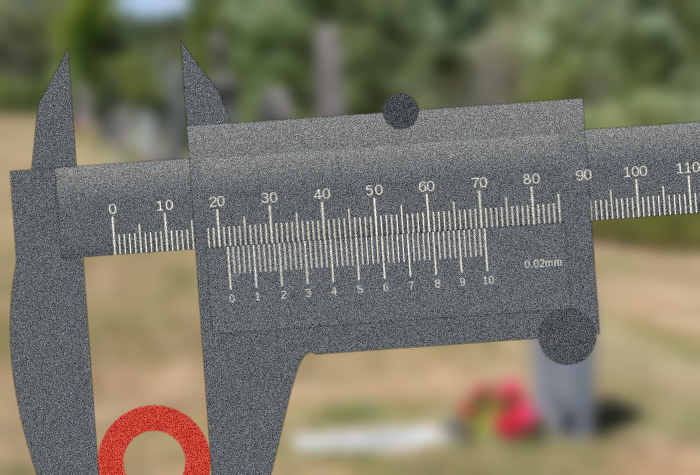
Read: 21.5,mm
